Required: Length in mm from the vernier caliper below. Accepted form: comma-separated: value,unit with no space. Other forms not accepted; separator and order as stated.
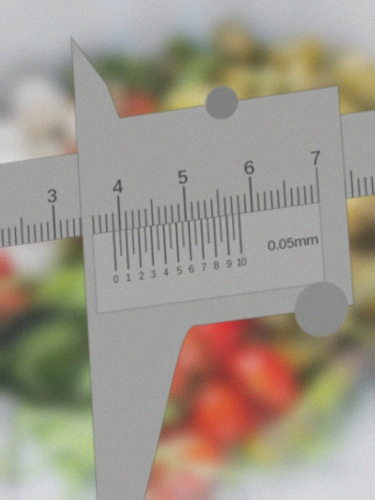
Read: 39.0,mm
